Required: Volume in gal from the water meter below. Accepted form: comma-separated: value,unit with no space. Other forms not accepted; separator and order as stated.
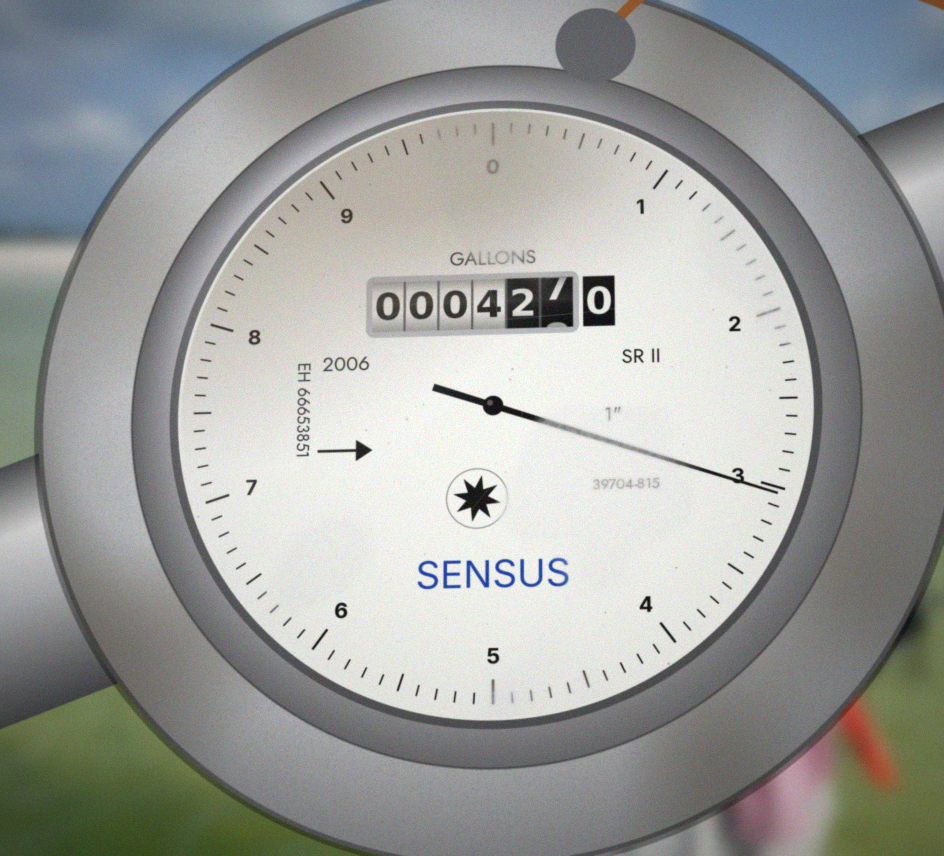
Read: 4273.0,gal
